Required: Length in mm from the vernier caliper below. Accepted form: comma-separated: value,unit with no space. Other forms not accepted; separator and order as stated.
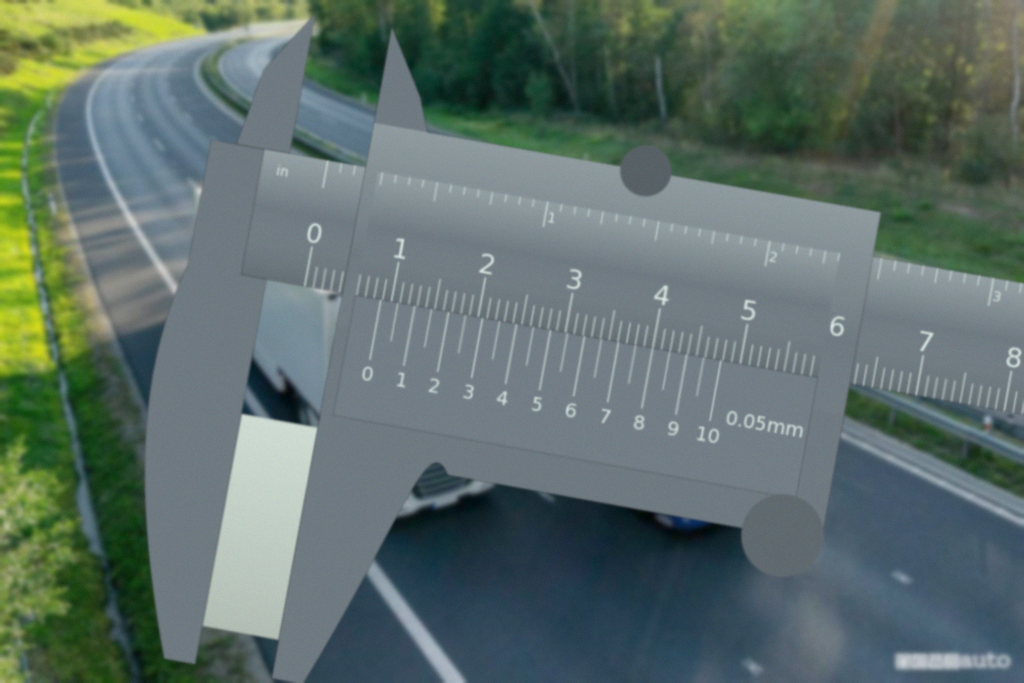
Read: 8.8,mm
